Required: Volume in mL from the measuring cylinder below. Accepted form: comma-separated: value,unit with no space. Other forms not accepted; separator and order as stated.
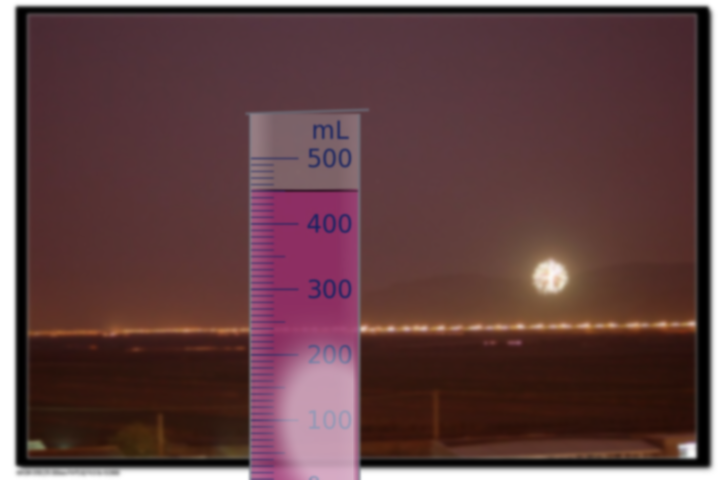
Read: 450,mL
